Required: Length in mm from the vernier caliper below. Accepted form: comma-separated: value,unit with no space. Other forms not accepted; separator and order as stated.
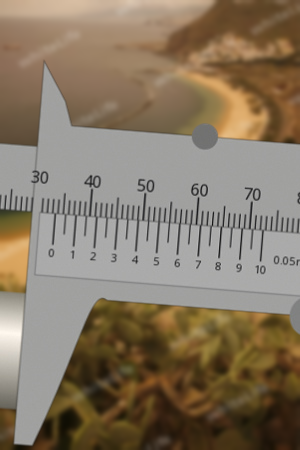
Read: 33.5,mm
